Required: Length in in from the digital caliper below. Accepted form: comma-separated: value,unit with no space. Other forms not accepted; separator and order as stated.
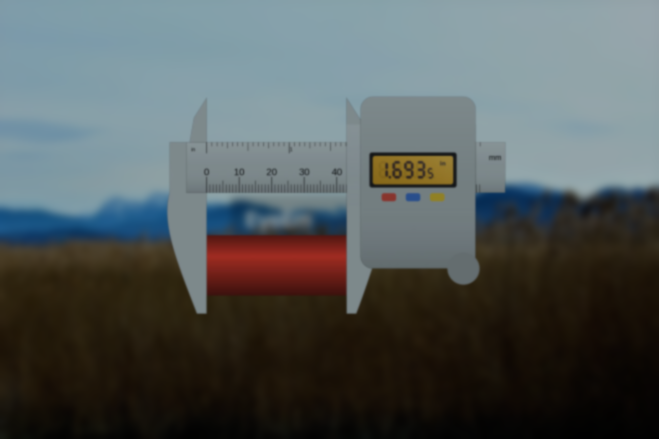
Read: 1.6935,in
